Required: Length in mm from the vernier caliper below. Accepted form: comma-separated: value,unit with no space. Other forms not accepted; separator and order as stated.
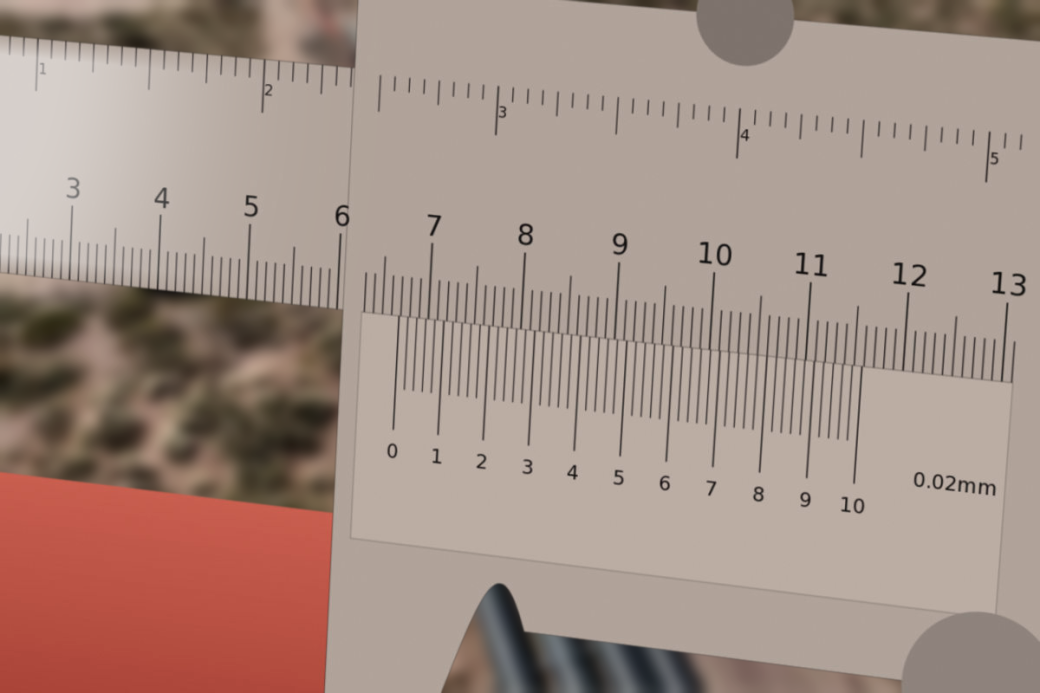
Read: 66.8,mm
